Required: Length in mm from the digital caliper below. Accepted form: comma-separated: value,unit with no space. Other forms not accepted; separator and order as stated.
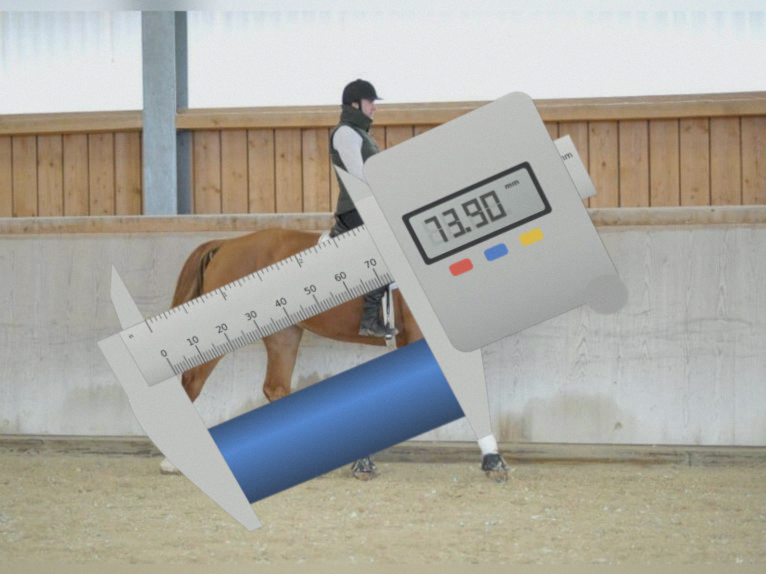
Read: 73.90,mm
